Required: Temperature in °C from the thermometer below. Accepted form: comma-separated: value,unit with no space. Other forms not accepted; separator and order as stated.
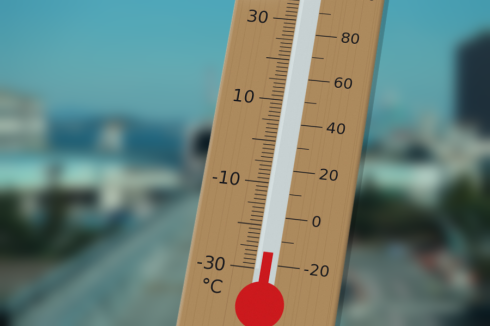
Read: -26,°C
